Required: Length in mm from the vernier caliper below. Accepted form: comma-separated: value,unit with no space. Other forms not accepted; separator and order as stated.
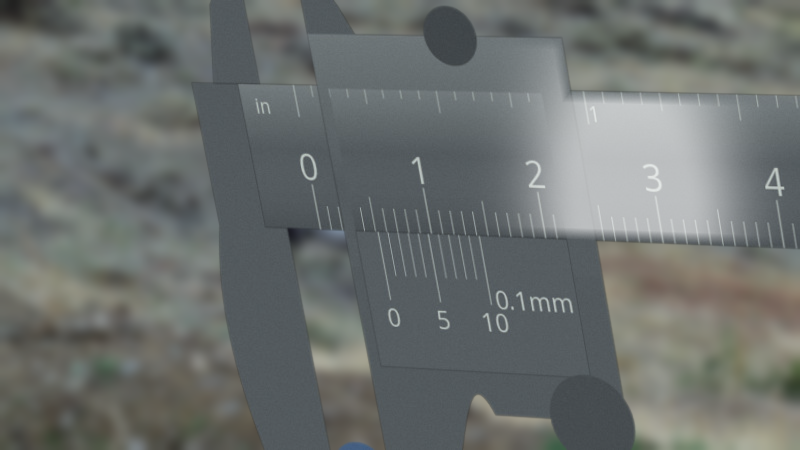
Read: 5.2,mm
